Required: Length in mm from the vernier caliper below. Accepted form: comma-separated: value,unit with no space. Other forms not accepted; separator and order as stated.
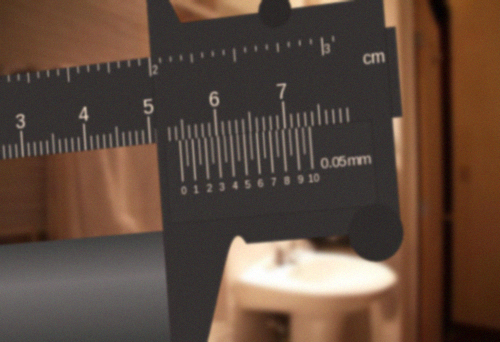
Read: 54.5,mm
